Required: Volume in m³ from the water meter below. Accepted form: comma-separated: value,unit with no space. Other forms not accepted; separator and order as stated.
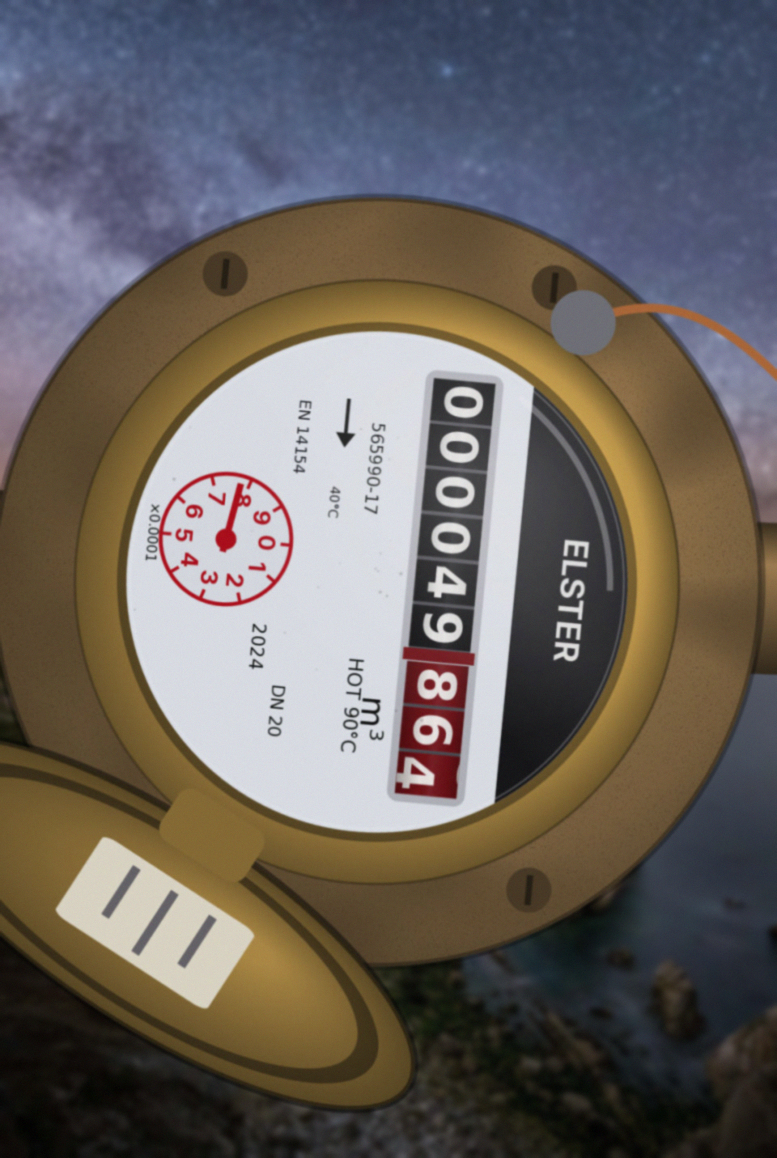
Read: 49.8637,m³
